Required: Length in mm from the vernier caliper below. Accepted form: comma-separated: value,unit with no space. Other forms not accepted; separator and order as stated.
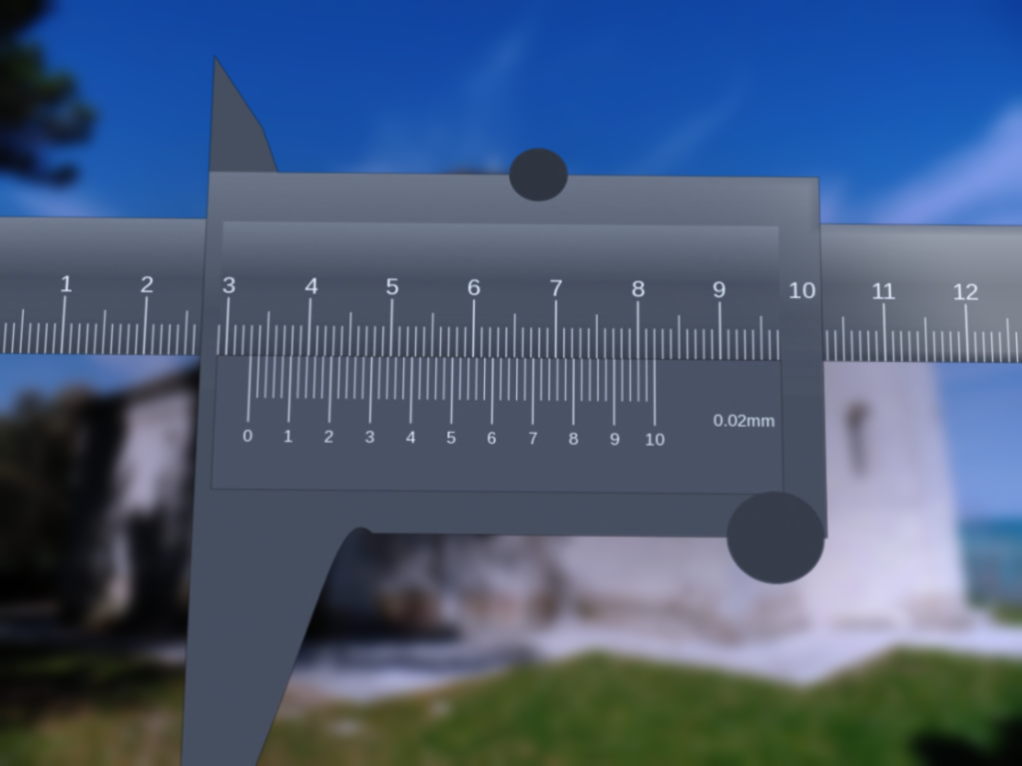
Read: 33.0,mm
